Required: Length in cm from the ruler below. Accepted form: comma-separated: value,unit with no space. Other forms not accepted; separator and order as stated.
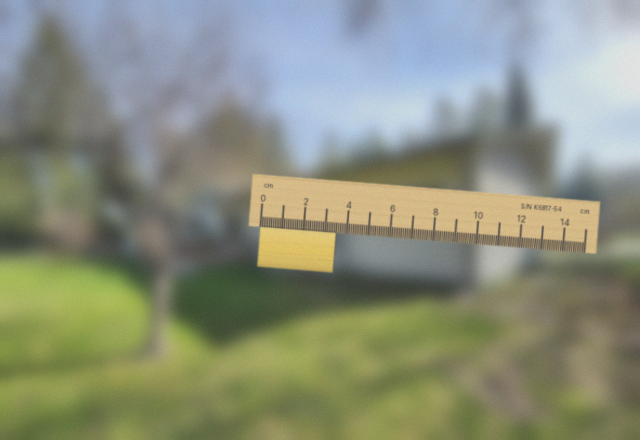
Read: 3.5,cm
